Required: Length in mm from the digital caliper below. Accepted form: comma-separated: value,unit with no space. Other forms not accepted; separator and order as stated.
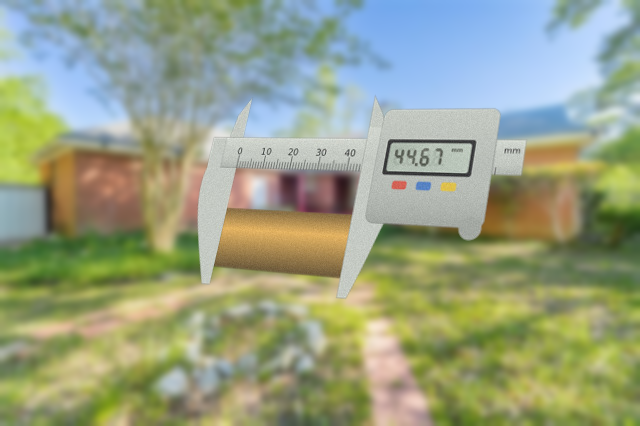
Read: 44.67,mm
